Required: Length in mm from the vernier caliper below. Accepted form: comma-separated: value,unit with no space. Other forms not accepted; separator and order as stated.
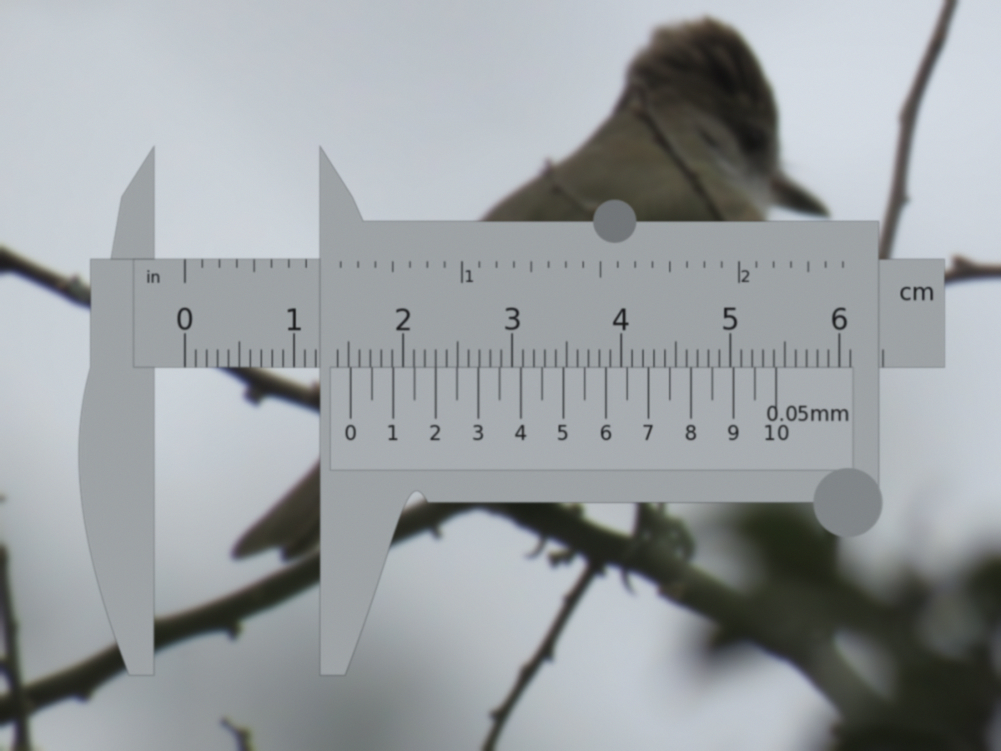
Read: 15.2,mm
